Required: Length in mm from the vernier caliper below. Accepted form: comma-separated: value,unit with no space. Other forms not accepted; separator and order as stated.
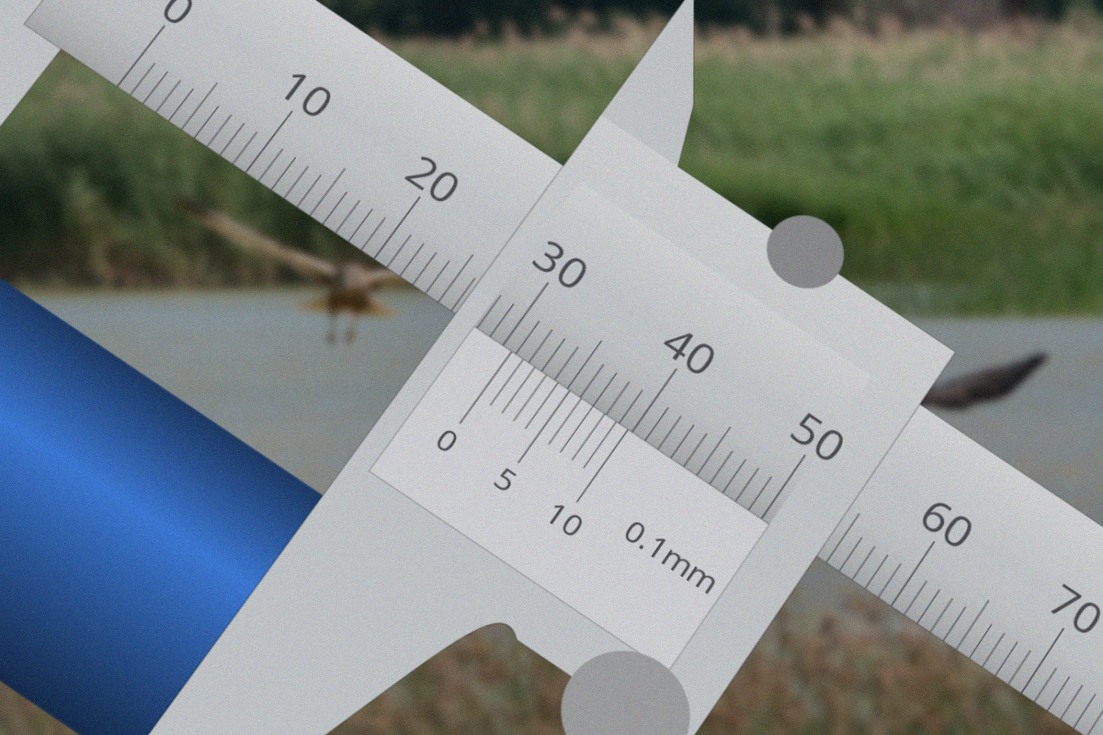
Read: 30.7,mm
